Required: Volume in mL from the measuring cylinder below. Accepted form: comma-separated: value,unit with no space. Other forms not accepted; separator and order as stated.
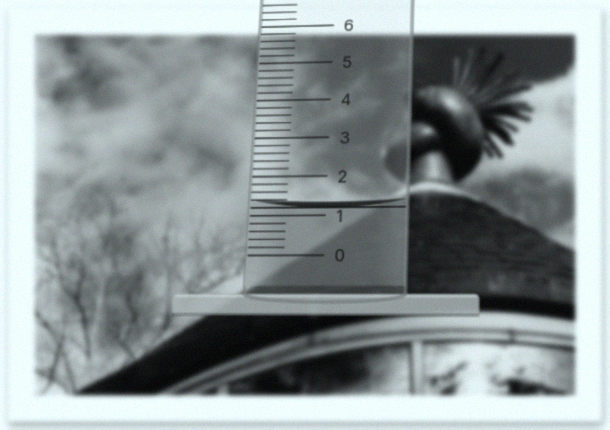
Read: 1.2,mL
